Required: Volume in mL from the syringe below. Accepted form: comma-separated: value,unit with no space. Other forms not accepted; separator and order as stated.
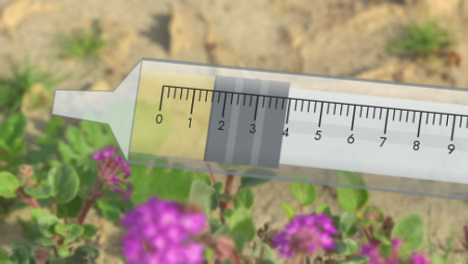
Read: 1.6,mL
